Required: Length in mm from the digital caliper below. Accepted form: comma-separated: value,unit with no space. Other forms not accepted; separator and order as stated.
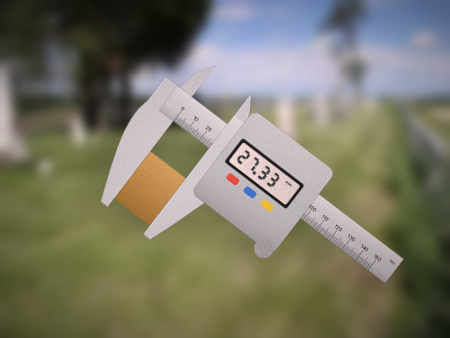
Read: 27.33,mm
